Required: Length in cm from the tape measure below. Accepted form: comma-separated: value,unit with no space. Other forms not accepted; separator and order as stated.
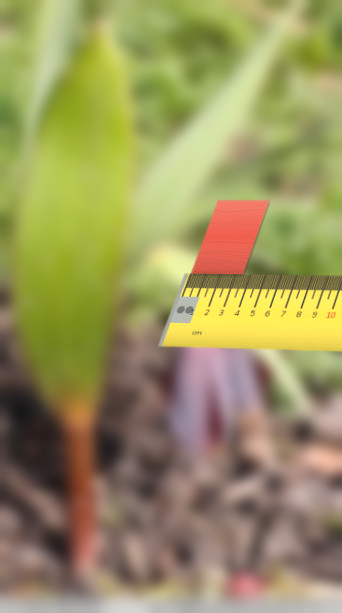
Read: 3.5,cm
